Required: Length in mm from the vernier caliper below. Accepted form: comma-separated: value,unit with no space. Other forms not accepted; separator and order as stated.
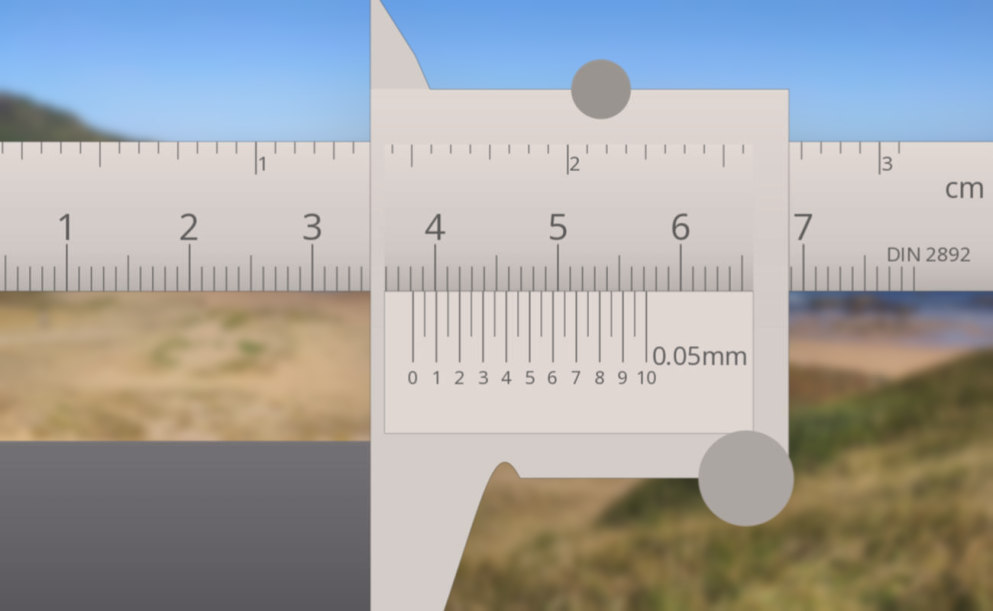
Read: 38.2,mm
